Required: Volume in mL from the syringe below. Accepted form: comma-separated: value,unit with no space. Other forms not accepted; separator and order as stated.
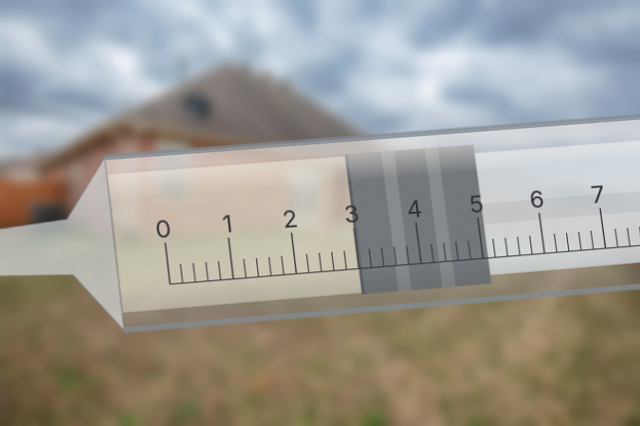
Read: 3,mL
